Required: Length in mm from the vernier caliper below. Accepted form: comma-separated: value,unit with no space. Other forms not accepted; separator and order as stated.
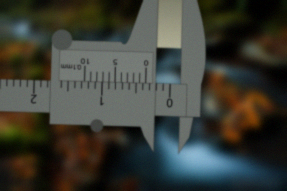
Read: 3.6,mm
